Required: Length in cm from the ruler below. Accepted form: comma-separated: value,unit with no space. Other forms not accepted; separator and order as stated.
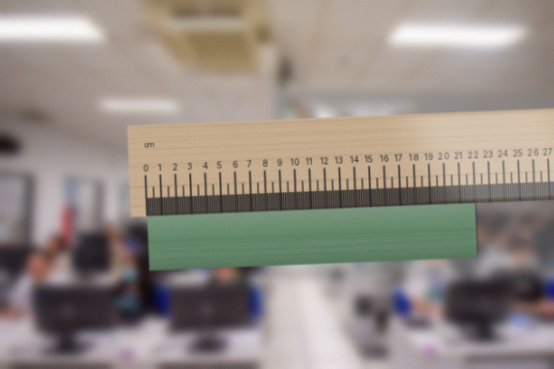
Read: 22,cm
